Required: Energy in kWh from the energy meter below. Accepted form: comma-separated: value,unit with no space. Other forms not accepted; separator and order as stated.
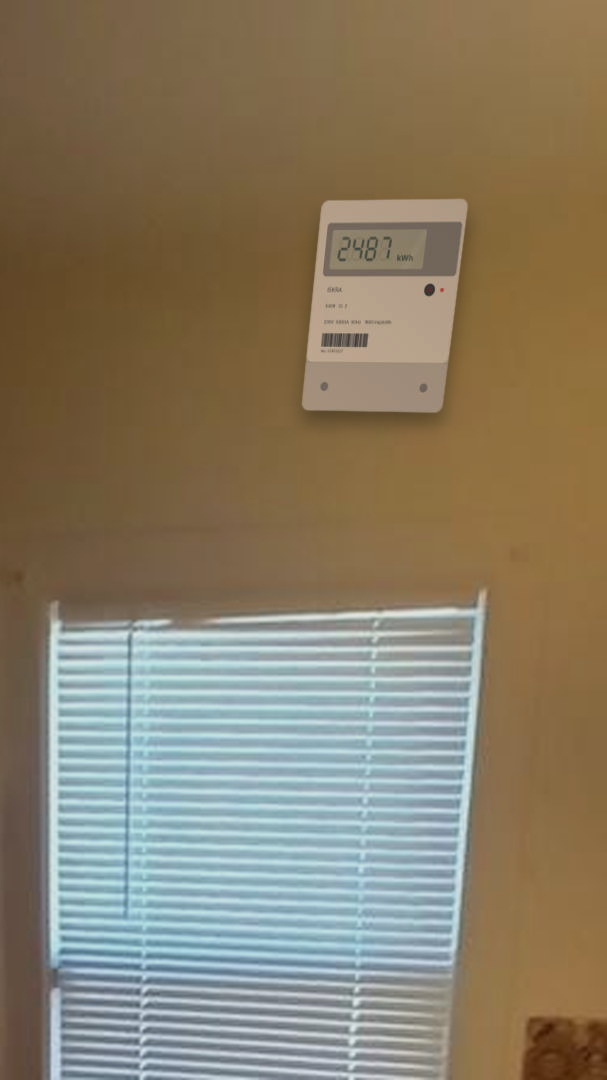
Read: 2487,kWh
